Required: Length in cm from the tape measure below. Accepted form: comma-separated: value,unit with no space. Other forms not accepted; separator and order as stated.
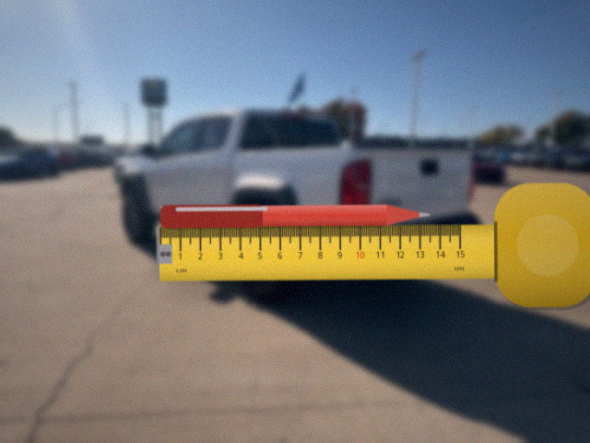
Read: 13.5,cm
